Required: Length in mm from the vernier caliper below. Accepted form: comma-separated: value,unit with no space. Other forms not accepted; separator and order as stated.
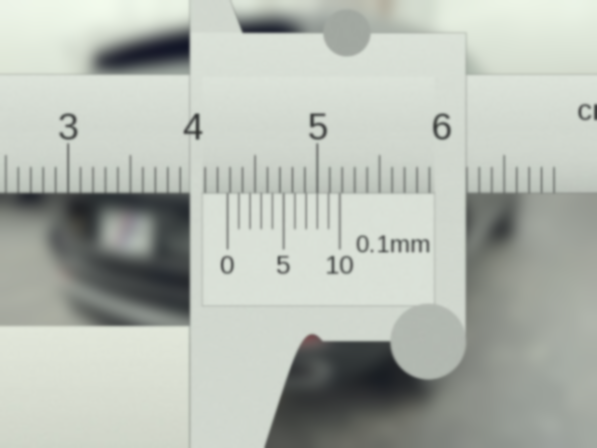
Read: 42.8,mm
